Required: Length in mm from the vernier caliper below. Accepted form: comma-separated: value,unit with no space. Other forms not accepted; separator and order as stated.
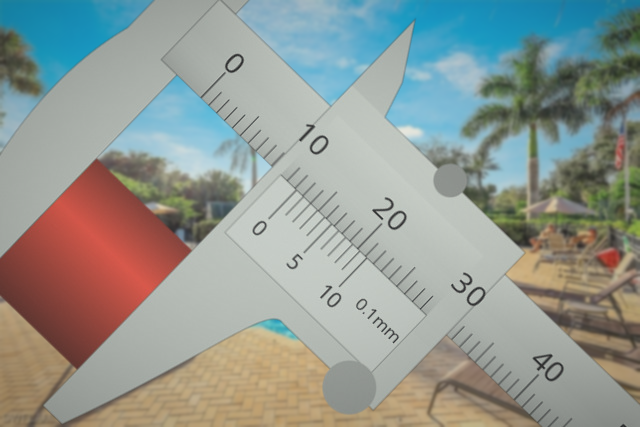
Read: 12.2,mm
